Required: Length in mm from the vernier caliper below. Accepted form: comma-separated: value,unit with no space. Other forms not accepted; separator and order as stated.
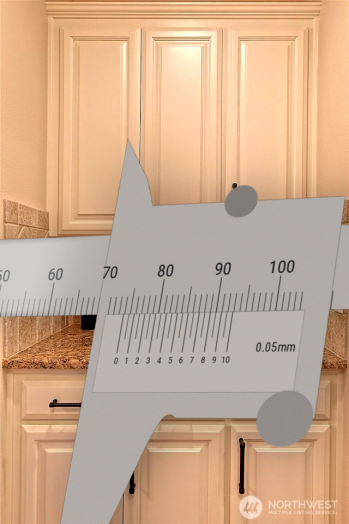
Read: 73.8,mm
